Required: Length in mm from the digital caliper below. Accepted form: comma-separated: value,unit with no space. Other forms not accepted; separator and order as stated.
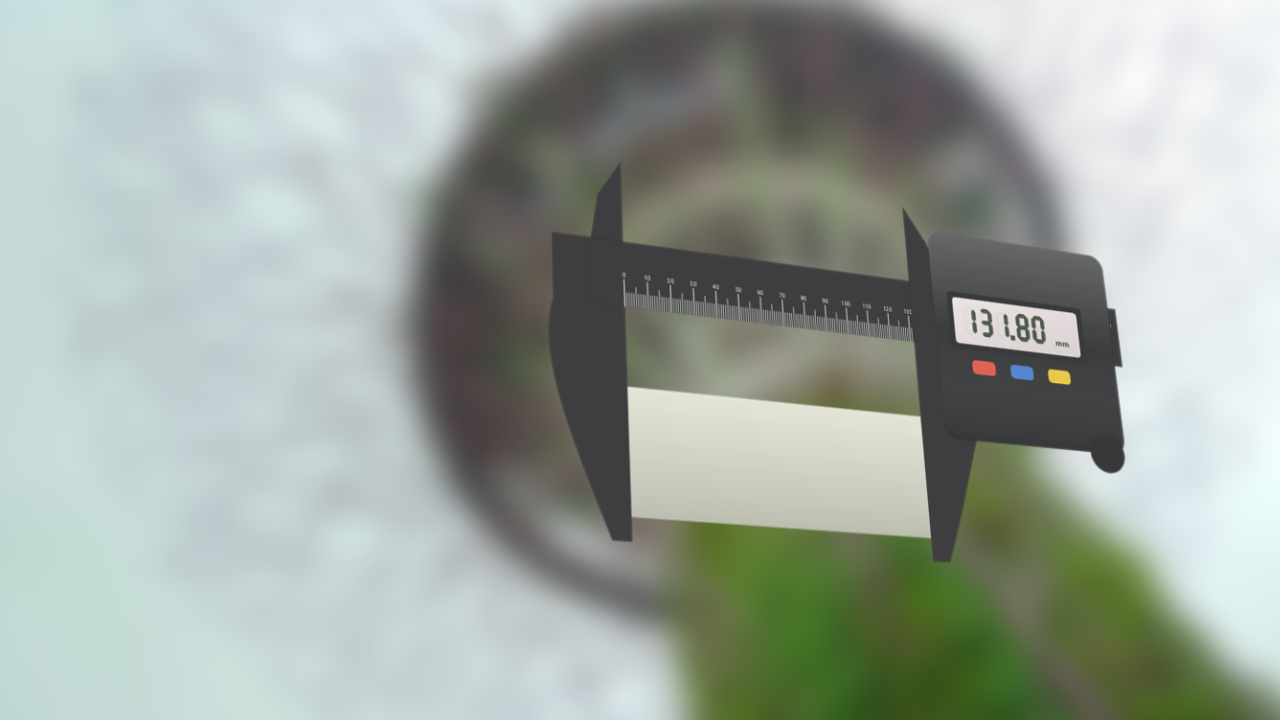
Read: 131.80,mm
